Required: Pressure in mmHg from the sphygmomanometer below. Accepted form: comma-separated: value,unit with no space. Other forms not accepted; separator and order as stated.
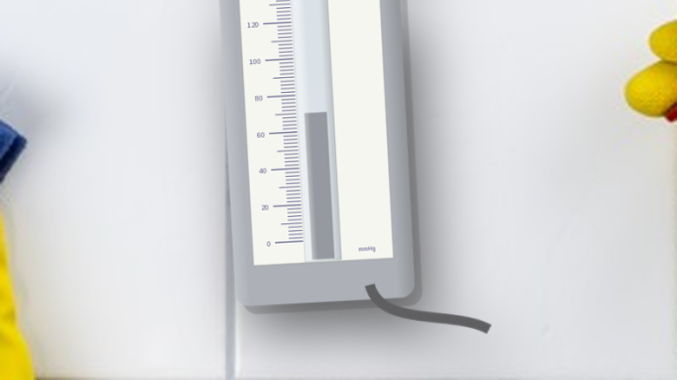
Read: 70,mmHg
